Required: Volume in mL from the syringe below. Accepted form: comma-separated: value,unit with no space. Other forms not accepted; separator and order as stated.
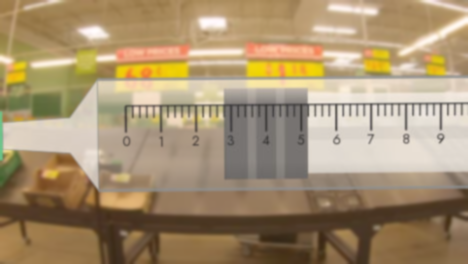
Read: 2.8,mL
